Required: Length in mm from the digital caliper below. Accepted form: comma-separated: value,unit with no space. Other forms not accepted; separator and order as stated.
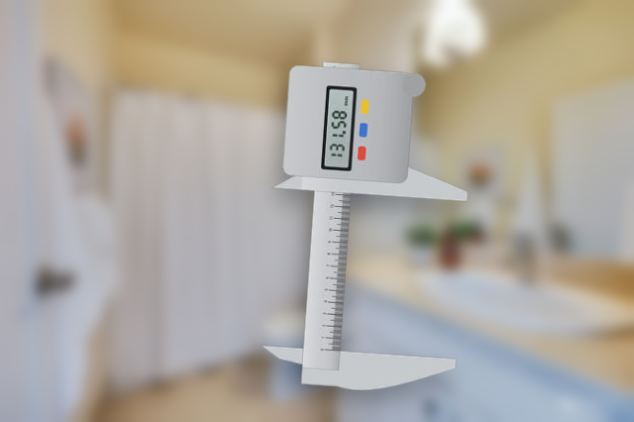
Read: 131.58,mm
